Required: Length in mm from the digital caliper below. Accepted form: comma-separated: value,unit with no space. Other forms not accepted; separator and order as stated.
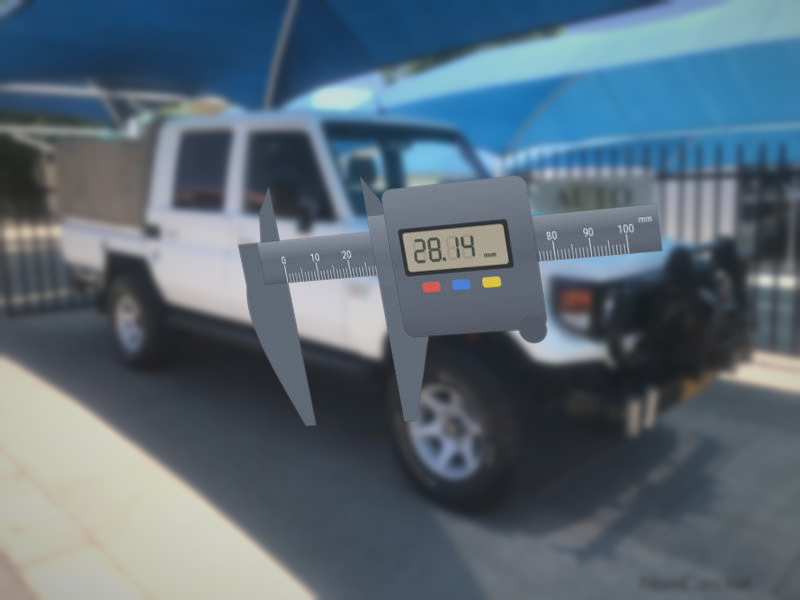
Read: 28.14,mm
